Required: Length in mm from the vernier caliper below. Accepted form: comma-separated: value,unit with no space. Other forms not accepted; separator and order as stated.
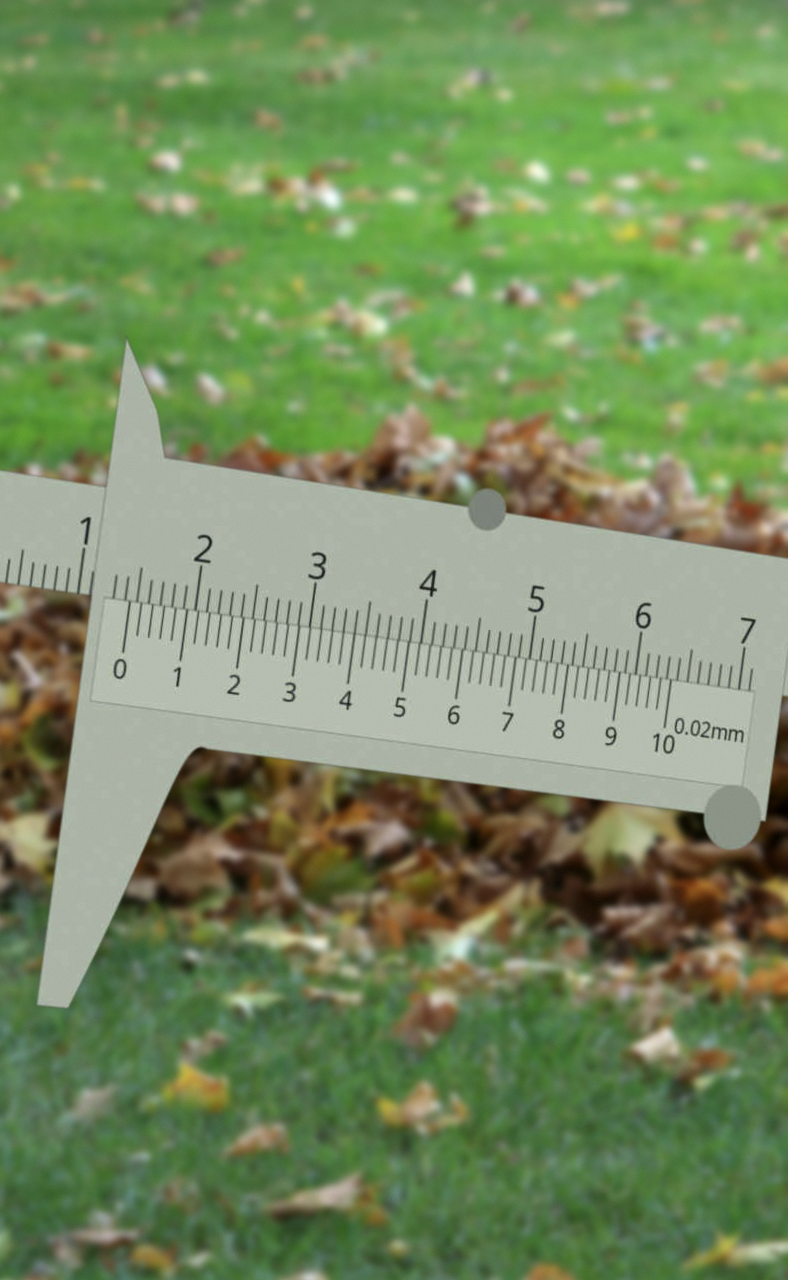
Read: 14.4,mm
